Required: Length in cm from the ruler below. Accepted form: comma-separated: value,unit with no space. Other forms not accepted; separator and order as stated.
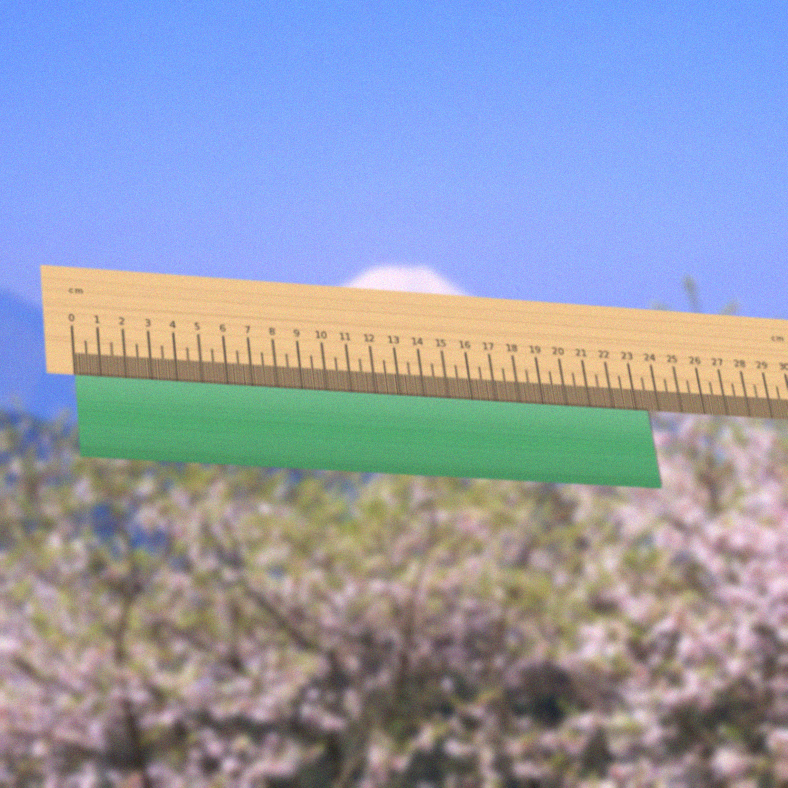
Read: 23.5,cm
